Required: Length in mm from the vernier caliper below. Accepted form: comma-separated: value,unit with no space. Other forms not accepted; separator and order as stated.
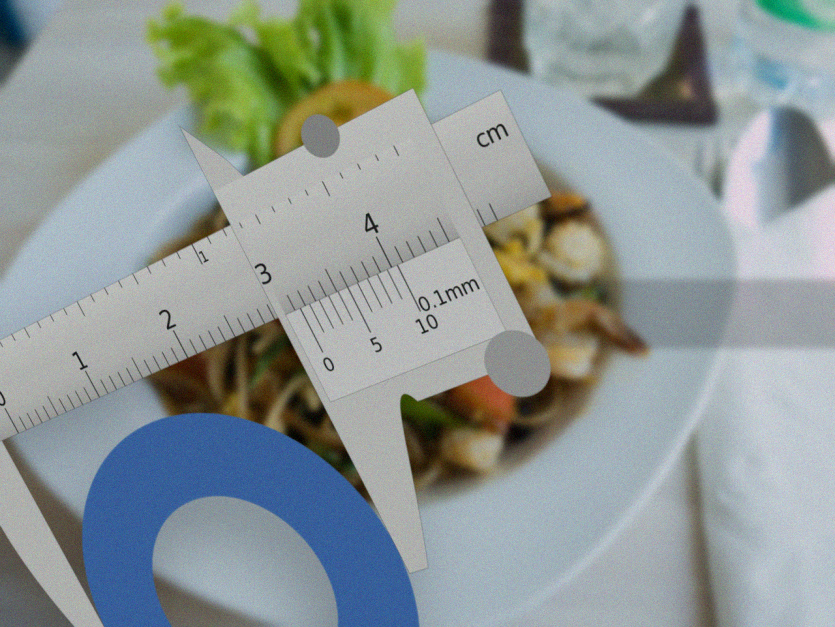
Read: 31.5,mm
